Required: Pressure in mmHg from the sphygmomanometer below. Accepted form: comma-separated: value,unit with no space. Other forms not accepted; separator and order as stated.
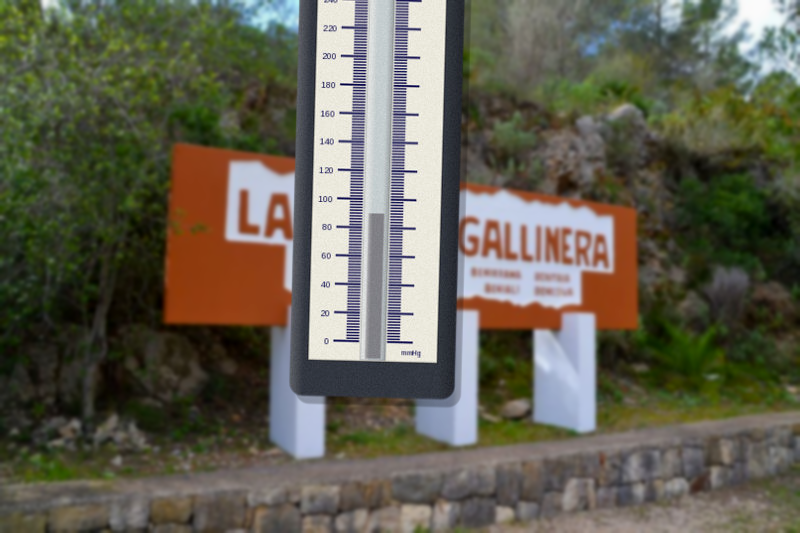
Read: 90,mmHg
